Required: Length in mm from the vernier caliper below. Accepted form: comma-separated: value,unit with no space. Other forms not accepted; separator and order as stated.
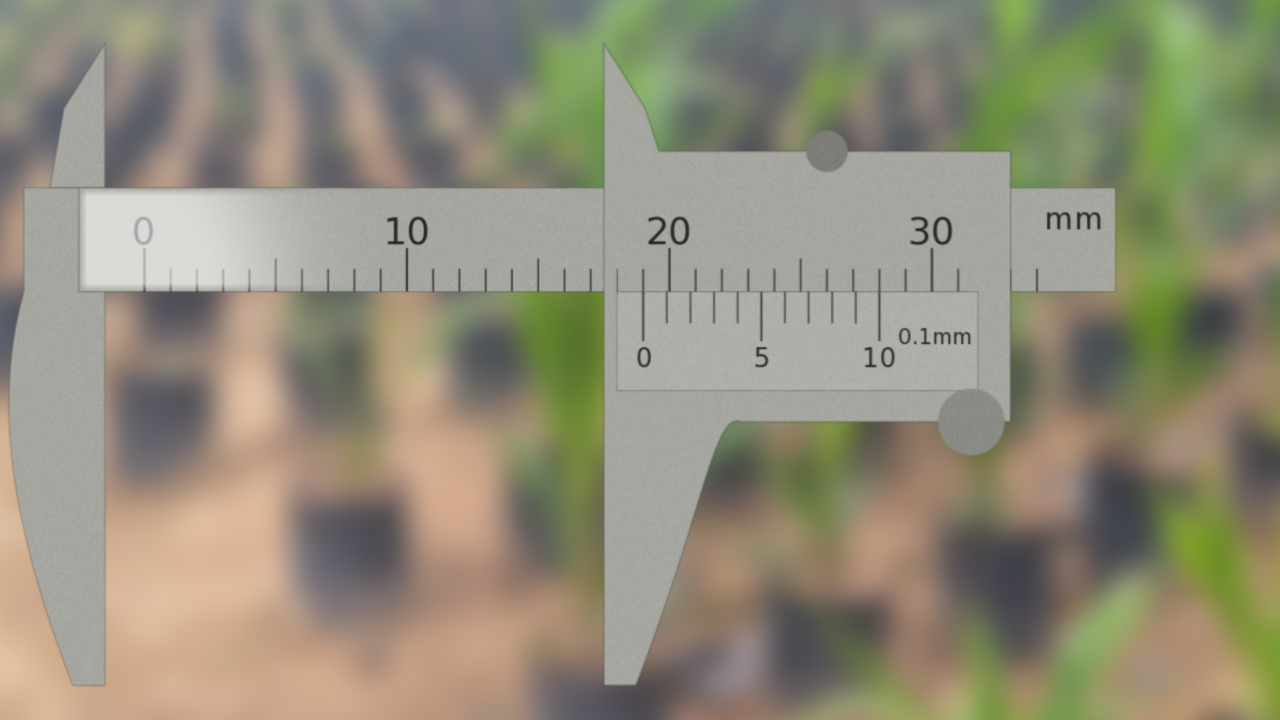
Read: 19.0,mm
